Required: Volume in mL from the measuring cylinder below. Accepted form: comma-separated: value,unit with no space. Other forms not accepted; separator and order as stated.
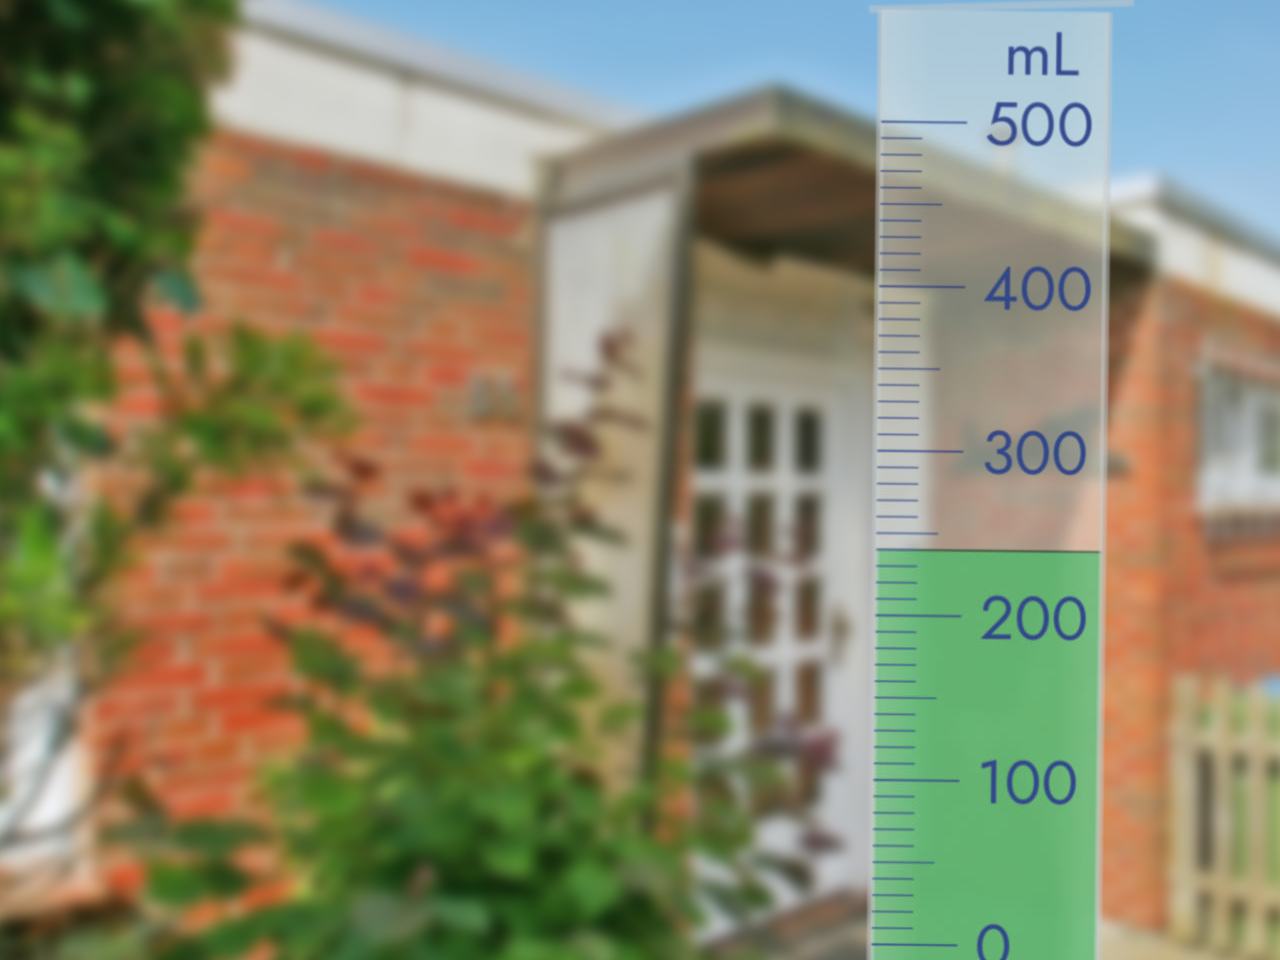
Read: 240,mL
